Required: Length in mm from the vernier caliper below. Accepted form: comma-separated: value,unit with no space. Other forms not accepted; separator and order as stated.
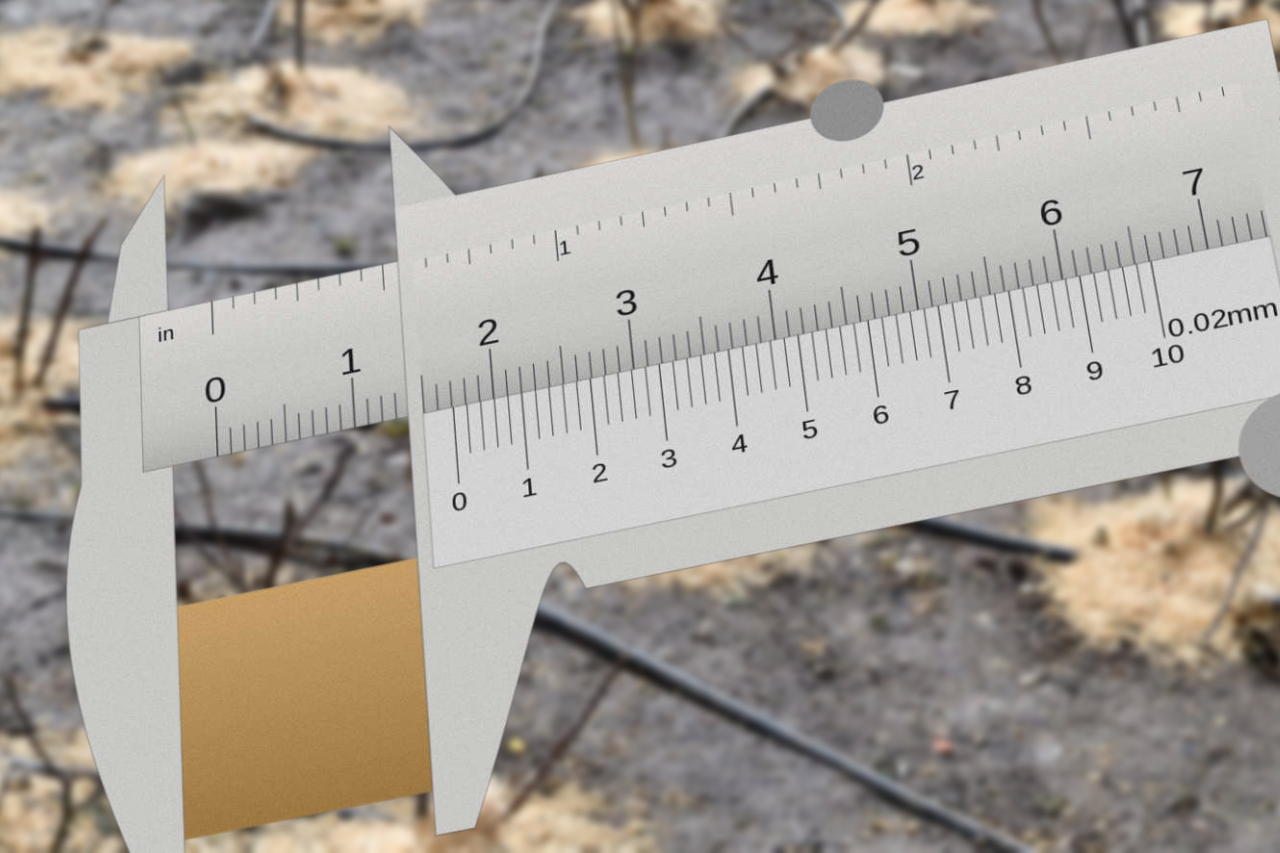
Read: 17.1,mm
